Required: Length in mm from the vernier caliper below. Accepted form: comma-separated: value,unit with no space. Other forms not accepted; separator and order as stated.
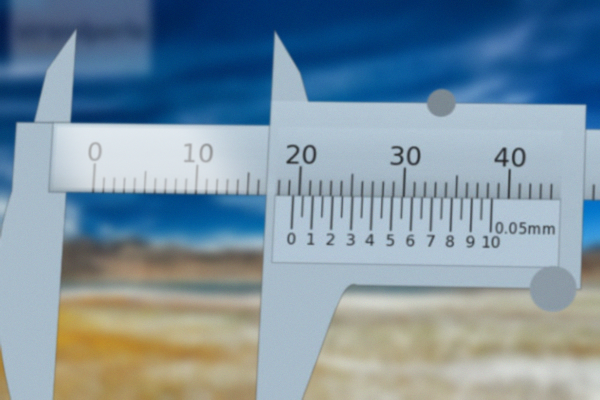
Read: 19.4,mm
